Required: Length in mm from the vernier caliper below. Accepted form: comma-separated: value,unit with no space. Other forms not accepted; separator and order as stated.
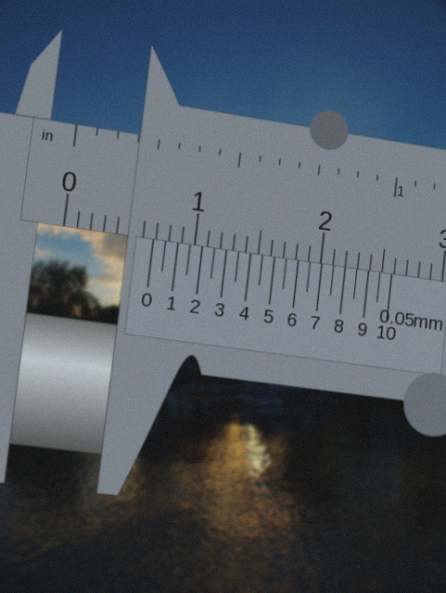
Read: 6.8,mm
